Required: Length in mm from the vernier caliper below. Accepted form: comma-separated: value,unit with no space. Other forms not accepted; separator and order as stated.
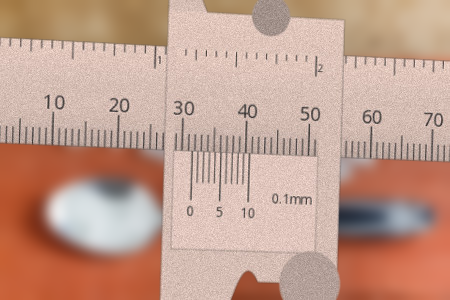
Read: 31.6,mm
